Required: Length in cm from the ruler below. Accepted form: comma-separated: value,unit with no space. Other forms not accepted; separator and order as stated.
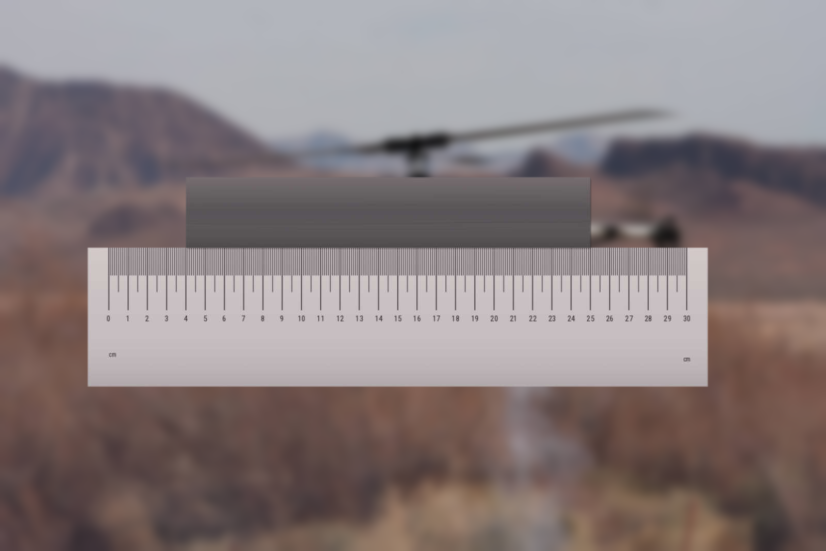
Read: 21,cm
